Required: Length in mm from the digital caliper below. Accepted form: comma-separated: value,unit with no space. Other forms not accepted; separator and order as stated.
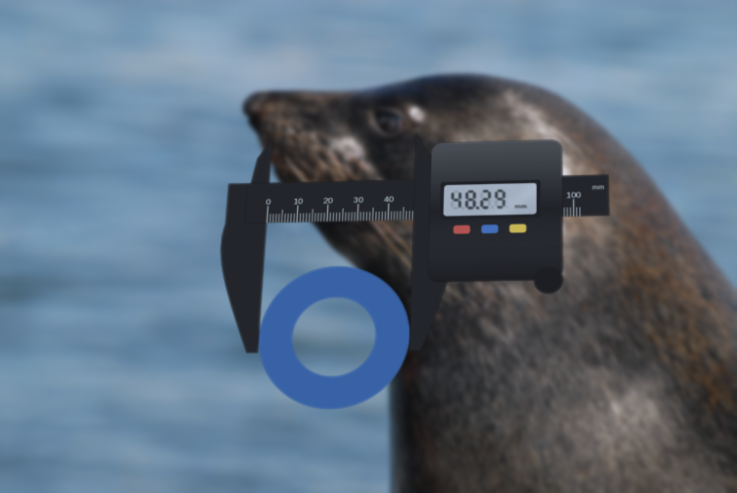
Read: 48.29,mm
